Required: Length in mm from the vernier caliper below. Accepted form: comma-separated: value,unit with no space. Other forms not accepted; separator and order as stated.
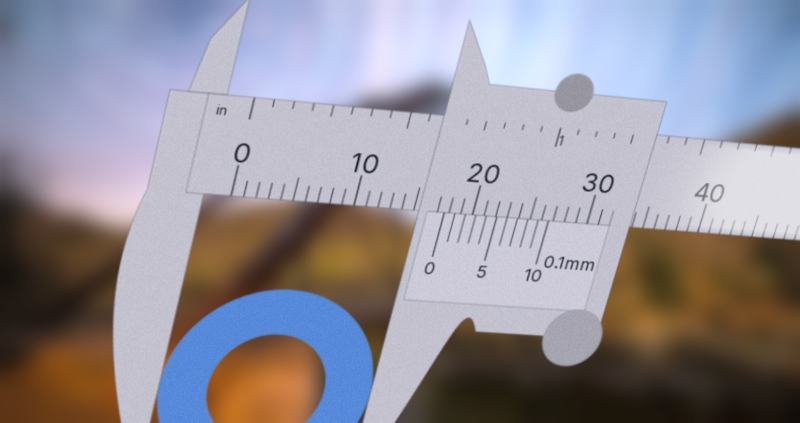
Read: 17.6,mm
